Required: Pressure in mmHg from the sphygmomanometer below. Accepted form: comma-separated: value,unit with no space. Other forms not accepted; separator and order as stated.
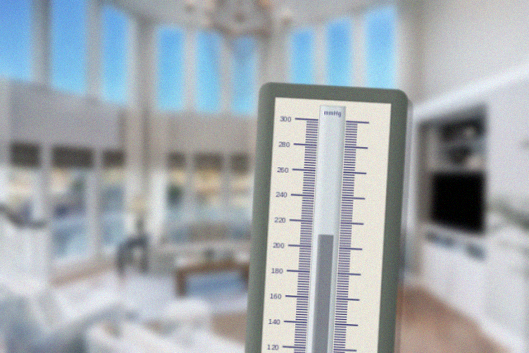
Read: 210,mmHg
